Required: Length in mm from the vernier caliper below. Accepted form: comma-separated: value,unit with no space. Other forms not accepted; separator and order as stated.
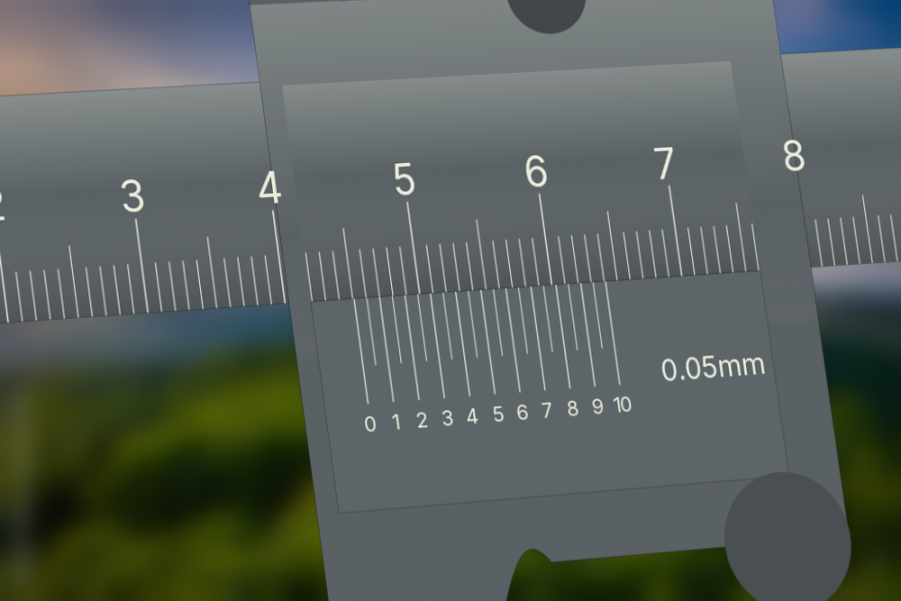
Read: 45.1,mm
